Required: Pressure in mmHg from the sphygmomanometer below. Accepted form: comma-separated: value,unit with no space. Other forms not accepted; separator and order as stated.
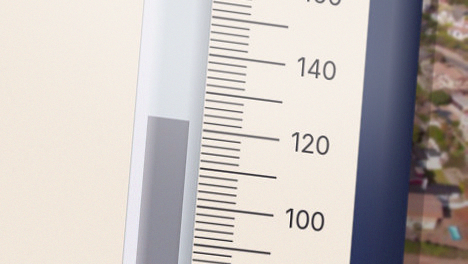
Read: 122,mmHg
